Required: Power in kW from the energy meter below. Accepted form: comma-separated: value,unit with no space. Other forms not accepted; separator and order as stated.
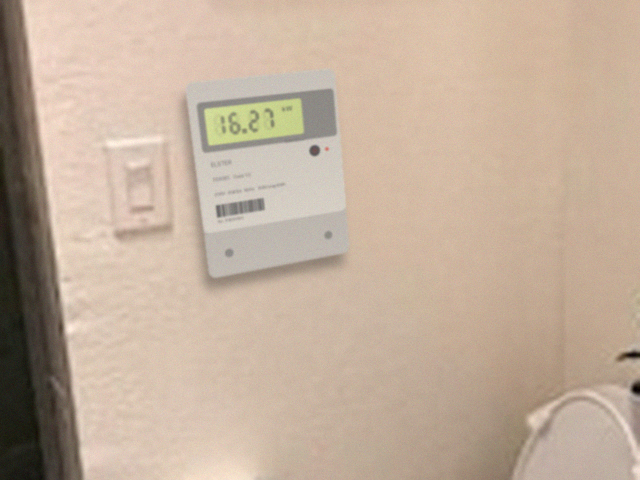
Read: 16.27,kW
